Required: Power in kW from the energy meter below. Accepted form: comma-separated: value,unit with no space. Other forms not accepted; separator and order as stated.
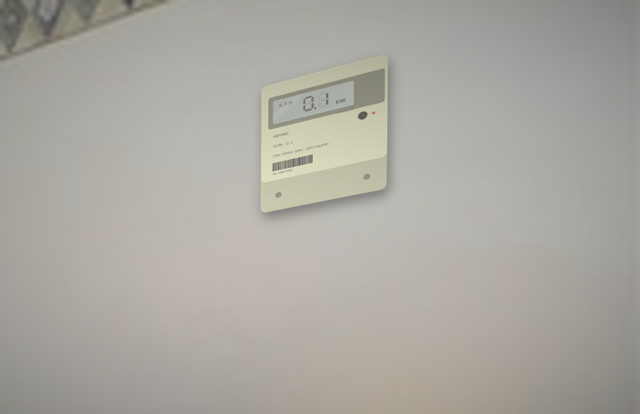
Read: 0.1,kW
